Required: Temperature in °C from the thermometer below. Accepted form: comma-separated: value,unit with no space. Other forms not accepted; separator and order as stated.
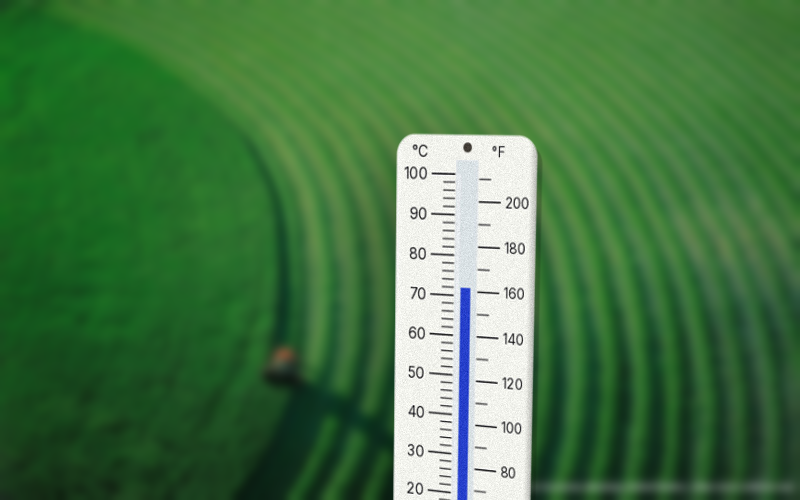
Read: 72,°C
